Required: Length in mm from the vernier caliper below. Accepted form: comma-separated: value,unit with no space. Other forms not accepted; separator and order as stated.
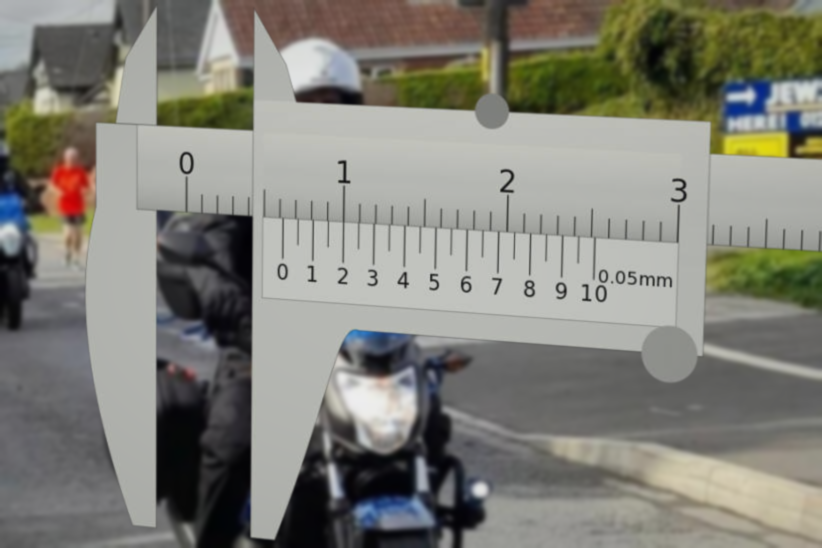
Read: 6.2,mm
